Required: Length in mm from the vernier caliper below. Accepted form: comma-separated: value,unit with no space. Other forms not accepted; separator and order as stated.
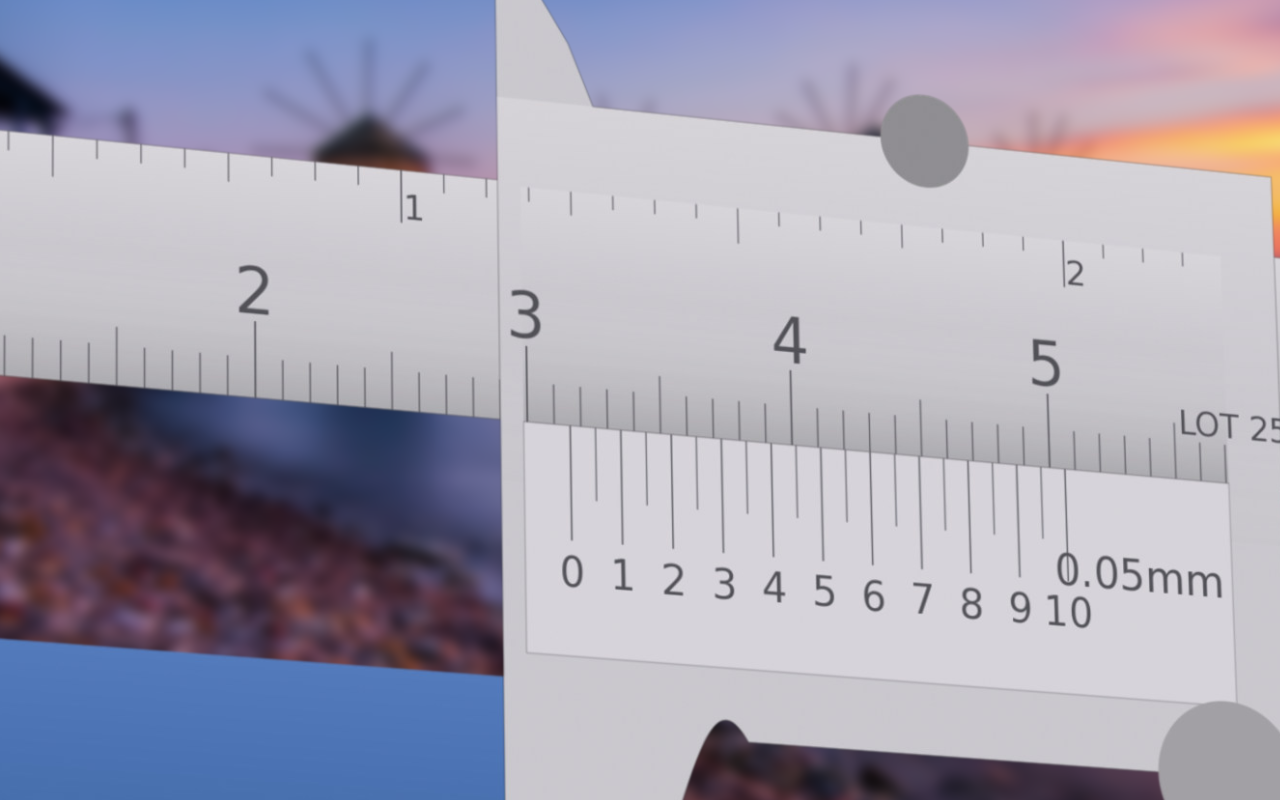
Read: 31.6,mm
